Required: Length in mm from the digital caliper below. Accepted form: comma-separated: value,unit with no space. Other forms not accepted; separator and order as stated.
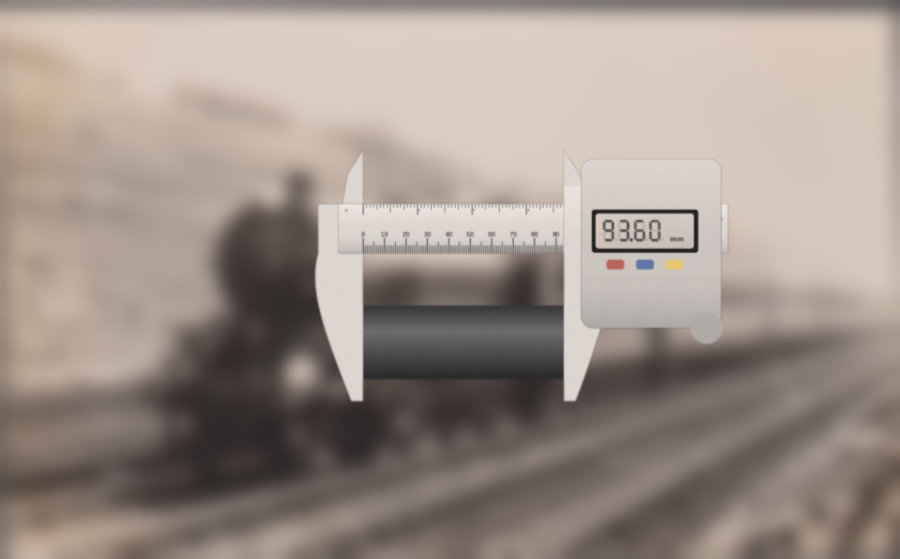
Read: 93.60,mm
